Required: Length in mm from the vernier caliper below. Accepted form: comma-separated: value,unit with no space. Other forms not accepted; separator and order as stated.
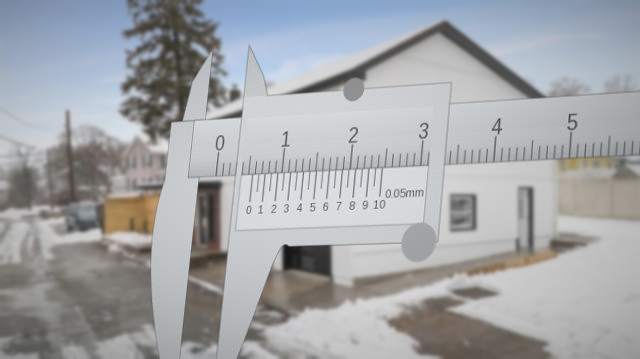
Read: 5.6,mm
